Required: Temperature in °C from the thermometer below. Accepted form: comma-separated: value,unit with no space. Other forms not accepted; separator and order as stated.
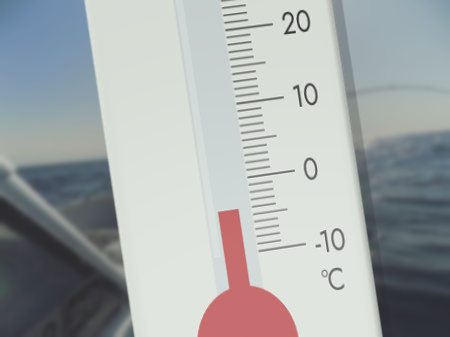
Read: -4,°C
